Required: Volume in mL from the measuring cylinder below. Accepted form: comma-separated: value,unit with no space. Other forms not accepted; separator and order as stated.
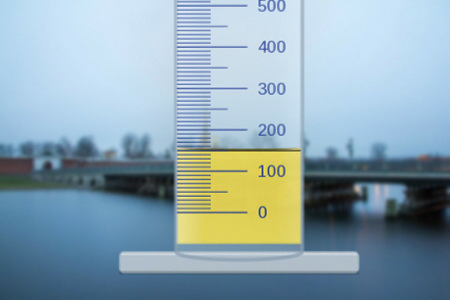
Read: 150,mL
